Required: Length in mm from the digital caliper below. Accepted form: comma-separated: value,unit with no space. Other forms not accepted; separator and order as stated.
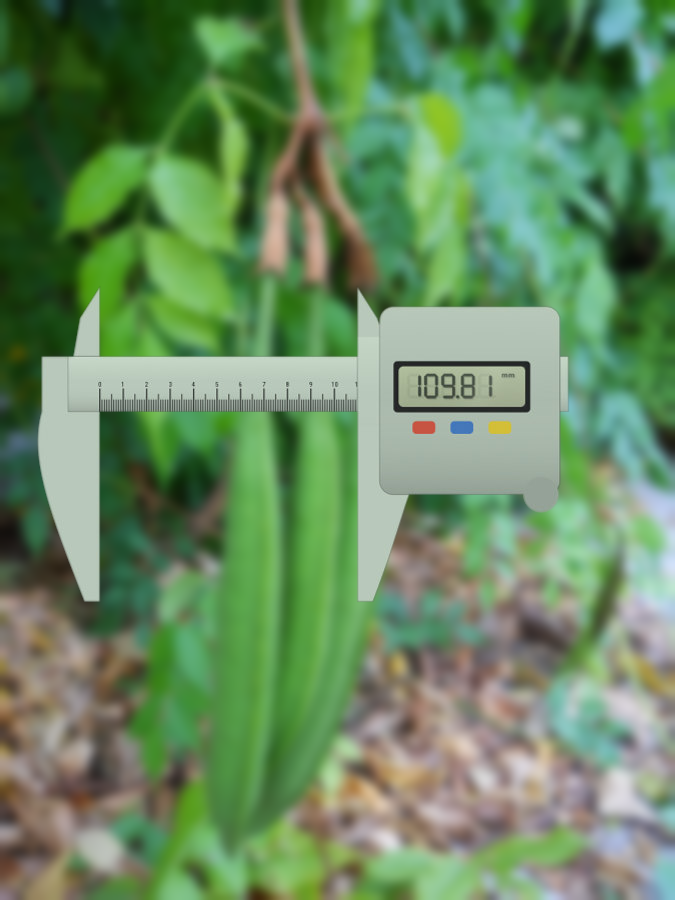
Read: 109.81,mm
